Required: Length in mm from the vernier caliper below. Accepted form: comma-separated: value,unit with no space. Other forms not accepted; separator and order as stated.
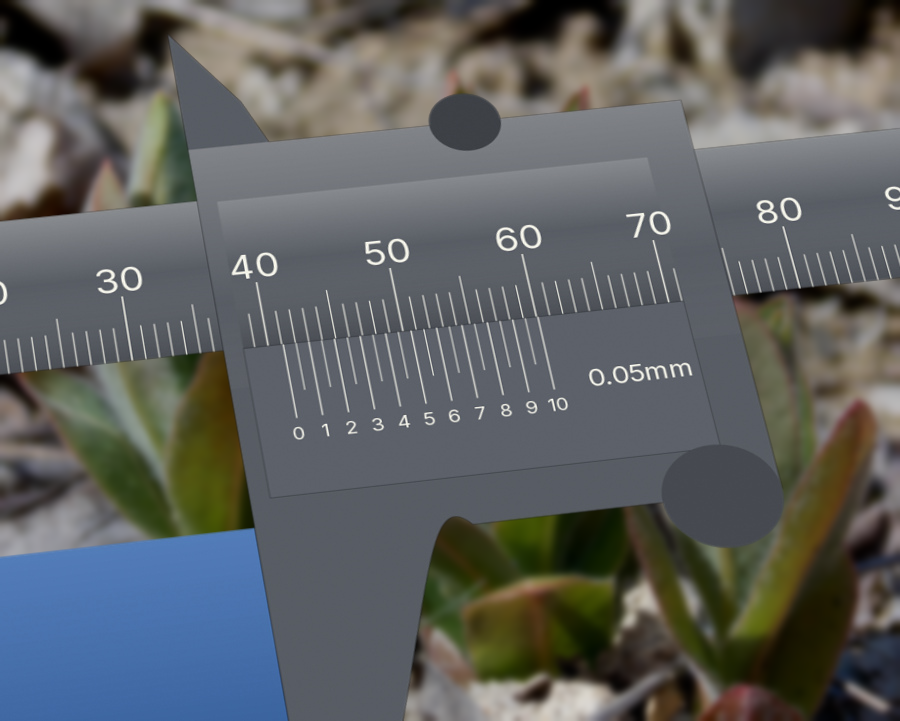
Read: 41.1,mm
